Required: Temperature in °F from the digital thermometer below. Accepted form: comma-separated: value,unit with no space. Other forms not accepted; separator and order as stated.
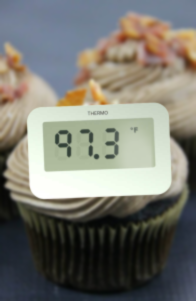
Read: 97.3,°F
